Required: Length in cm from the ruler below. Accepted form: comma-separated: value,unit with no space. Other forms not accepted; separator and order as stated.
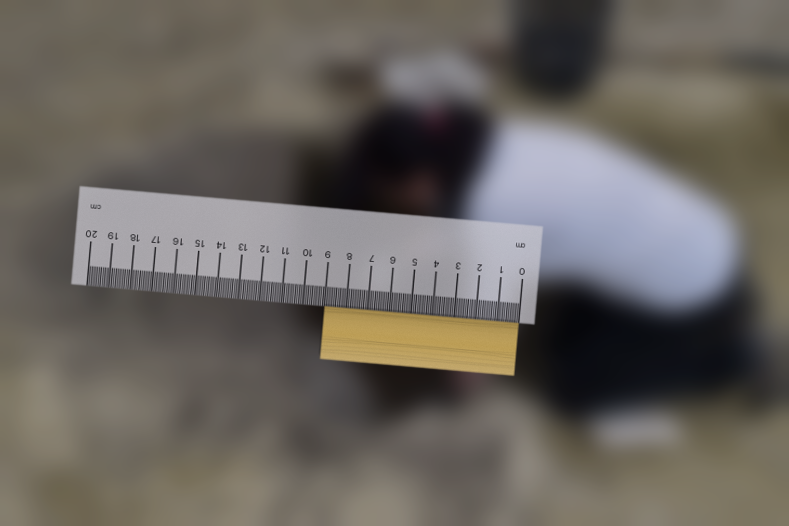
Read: 9,cm
